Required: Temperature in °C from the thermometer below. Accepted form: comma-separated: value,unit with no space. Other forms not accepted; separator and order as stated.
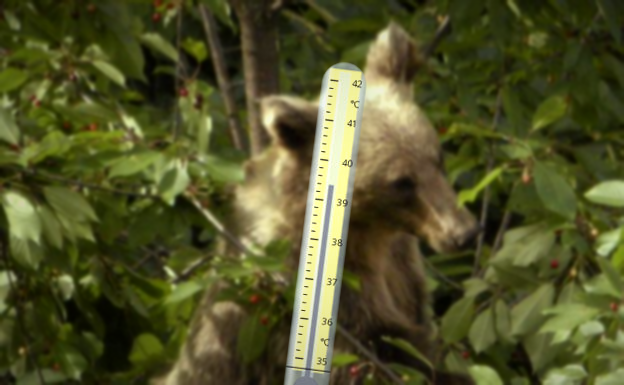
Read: 39.4,°C
